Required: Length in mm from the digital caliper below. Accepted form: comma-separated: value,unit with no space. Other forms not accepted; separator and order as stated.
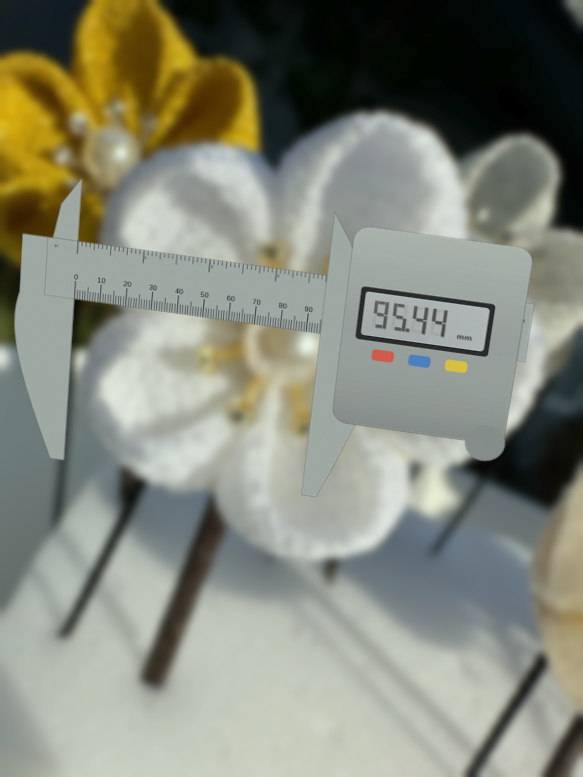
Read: 95.44,mm
